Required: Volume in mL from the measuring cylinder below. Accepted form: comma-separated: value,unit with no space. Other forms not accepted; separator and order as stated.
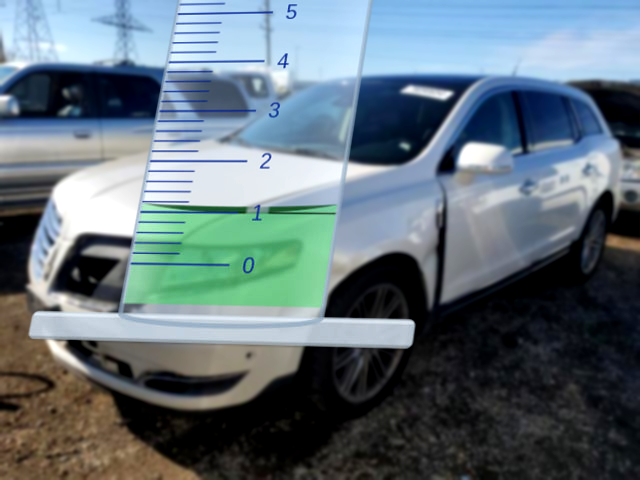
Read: 1,mL
